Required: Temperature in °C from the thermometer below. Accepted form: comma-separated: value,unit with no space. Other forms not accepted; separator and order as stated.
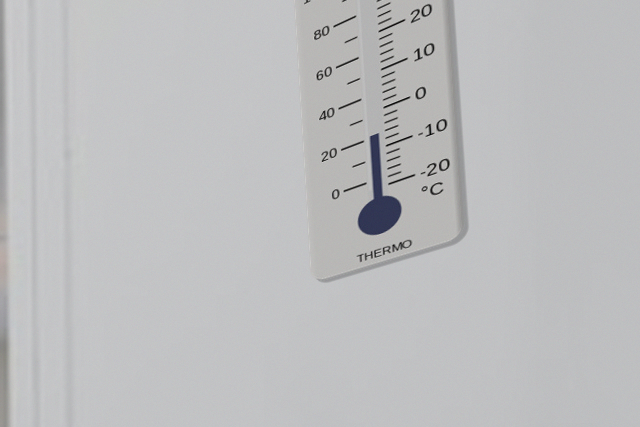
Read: -6,°C
